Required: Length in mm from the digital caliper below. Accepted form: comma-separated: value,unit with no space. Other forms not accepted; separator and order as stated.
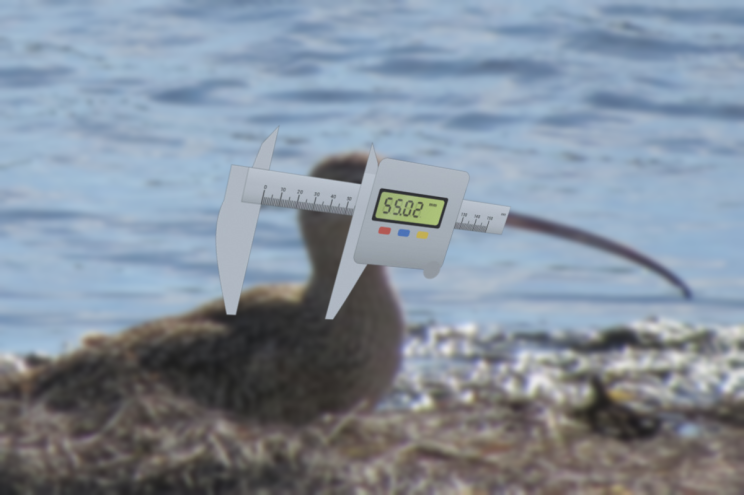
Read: 55.02,mm
